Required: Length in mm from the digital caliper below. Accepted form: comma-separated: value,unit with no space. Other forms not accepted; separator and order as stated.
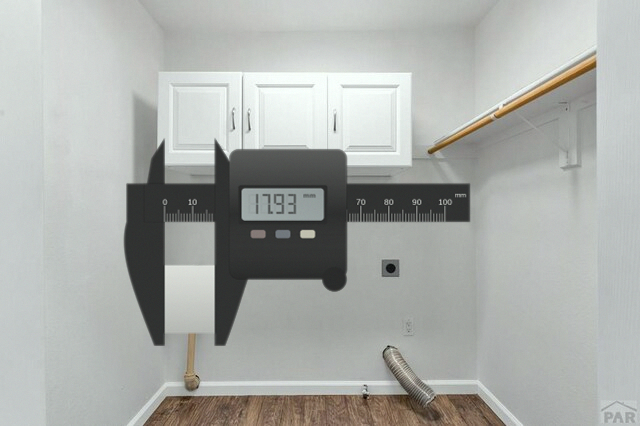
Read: 17.93,mm
